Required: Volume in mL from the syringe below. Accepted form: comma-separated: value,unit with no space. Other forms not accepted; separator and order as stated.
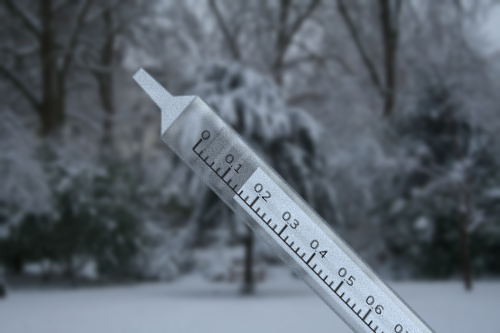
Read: 0.02,mL
